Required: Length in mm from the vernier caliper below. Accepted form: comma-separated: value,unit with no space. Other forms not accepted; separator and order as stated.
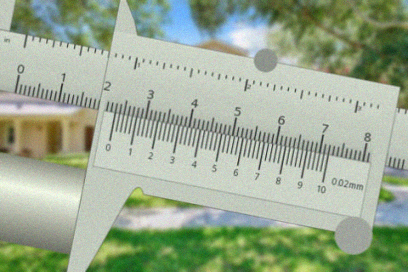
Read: 23.0,mm
